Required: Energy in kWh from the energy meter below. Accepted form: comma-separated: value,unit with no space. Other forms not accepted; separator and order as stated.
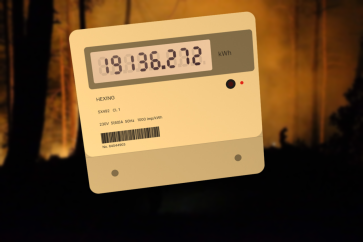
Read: 19136.272,kWh
